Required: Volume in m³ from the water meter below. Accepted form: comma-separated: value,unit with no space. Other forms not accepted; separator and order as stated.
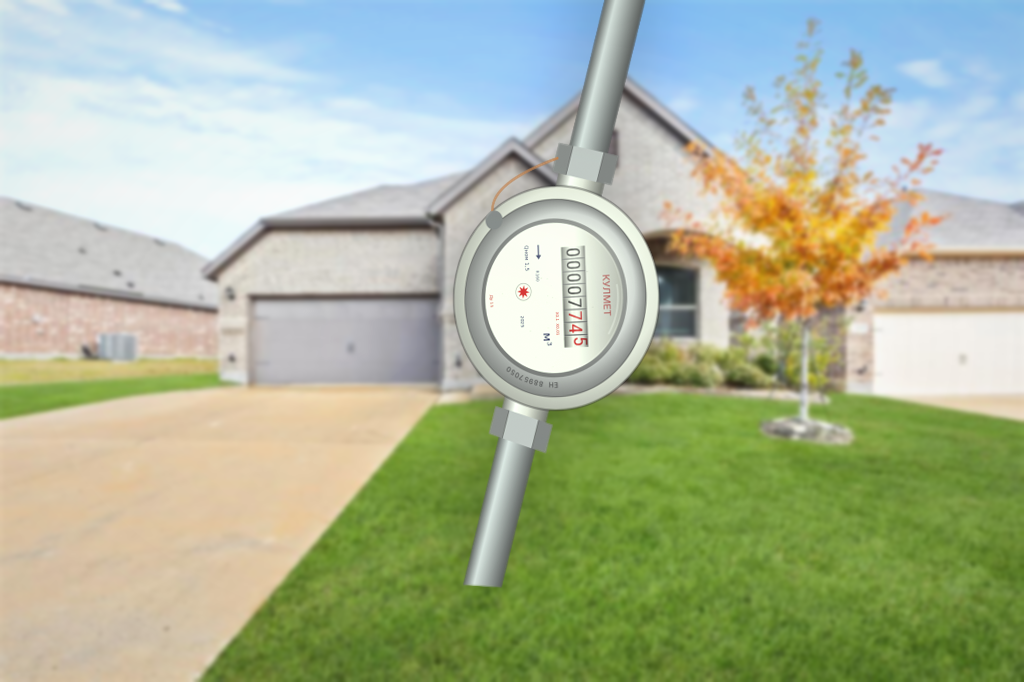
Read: 7.745,m³
